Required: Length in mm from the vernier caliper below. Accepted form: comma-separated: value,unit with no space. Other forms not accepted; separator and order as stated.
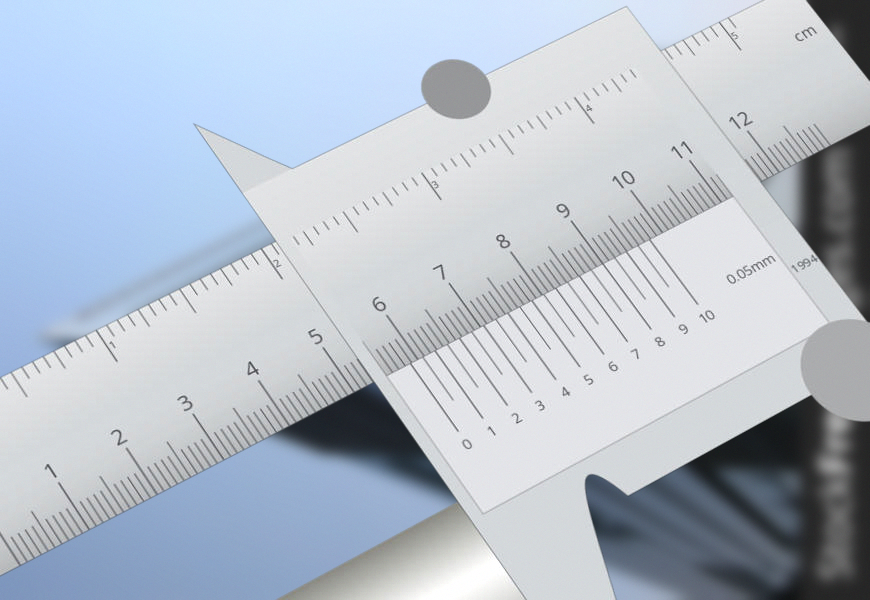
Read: 58.8,mm
